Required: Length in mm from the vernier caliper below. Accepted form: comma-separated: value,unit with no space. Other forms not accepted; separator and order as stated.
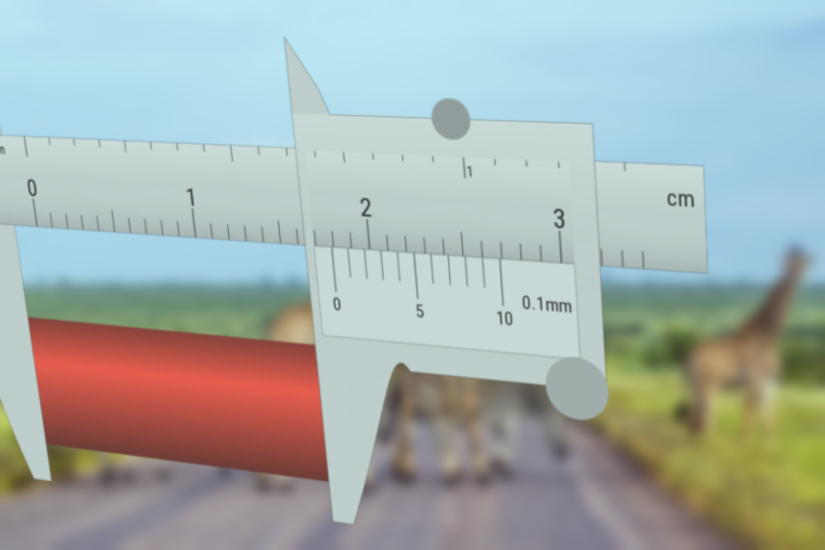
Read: 17.9,mm
